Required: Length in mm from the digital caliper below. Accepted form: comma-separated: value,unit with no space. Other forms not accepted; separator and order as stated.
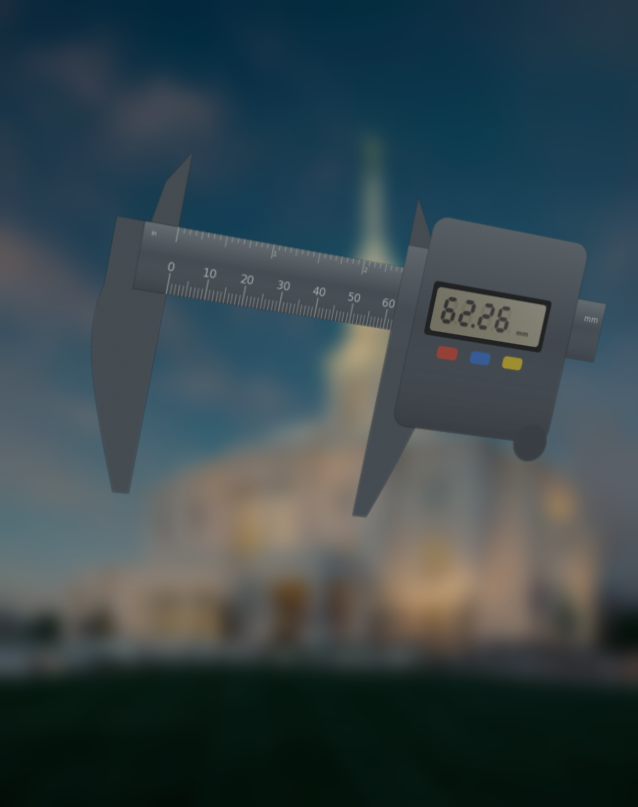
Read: 62.26,mm
